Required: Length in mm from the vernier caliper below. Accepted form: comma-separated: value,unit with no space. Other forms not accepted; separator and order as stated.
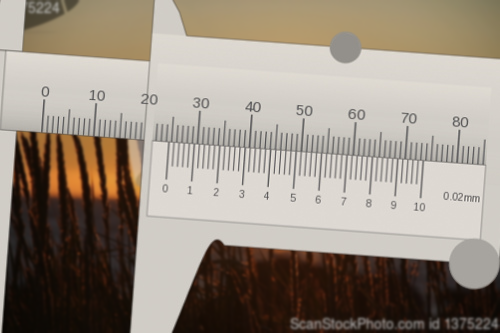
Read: 24.5,mm
